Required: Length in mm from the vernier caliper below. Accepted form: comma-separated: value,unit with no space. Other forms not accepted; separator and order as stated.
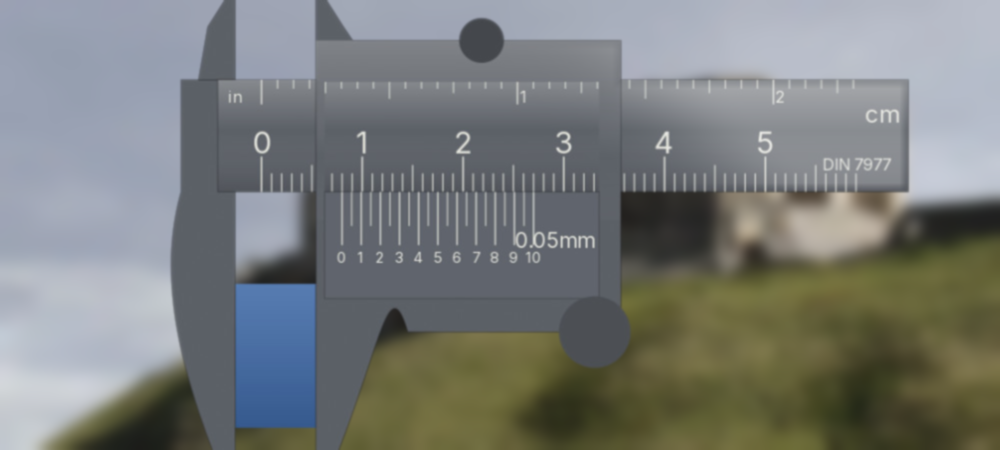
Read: 8.0,mm
